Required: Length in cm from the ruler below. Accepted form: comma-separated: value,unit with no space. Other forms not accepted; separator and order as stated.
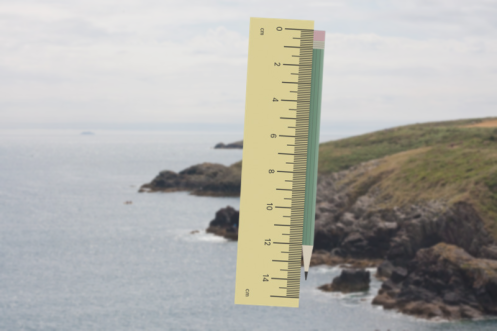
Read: 14,cm
